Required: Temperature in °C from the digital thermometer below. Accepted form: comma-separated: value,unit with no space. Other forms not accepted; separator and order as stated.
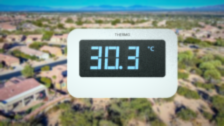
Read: 30.3,°C
